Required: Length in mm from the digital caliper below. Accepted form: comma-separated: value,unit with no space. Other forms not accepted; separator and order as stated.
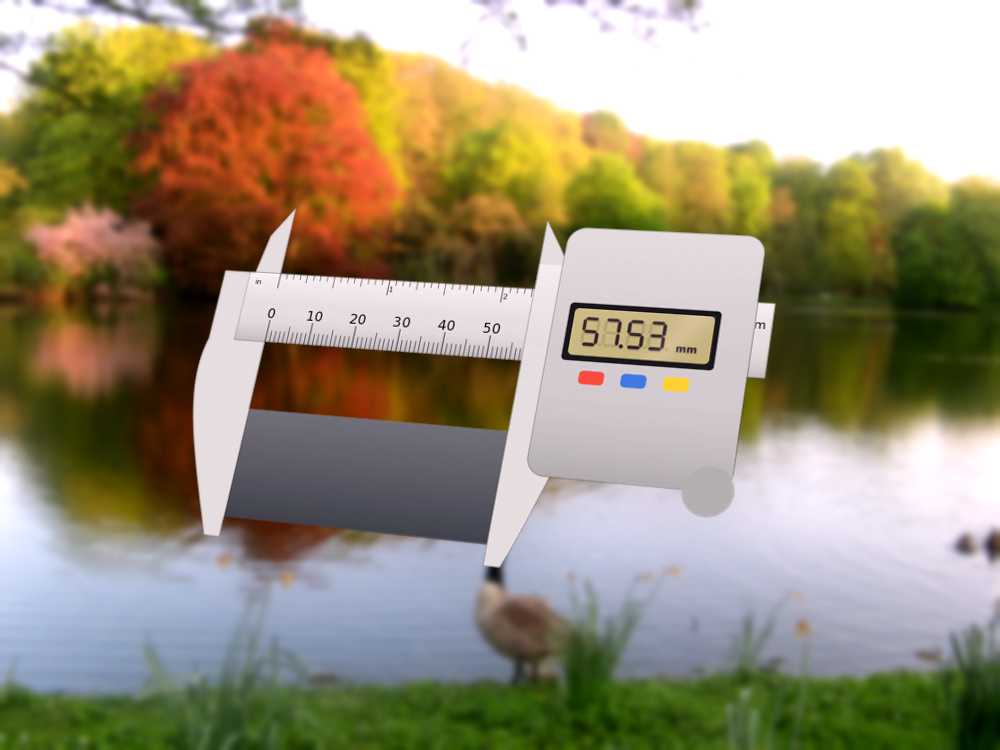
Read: 57.53,mm
